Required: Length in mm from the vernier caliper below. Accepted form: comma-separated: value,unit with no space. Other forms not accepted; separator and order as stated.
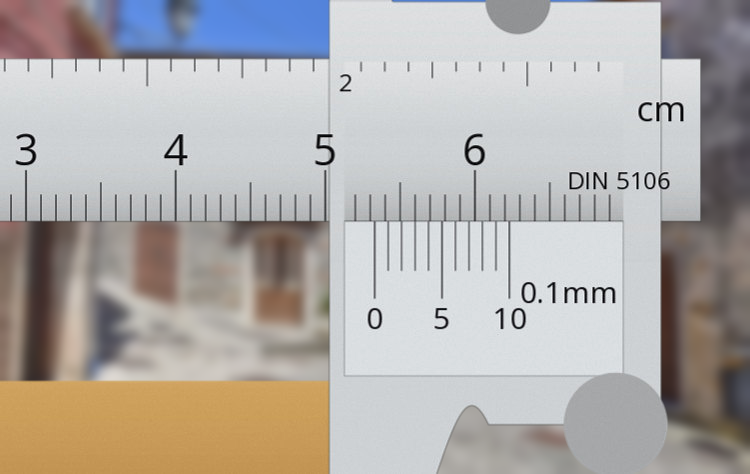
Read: 53.3,mm
